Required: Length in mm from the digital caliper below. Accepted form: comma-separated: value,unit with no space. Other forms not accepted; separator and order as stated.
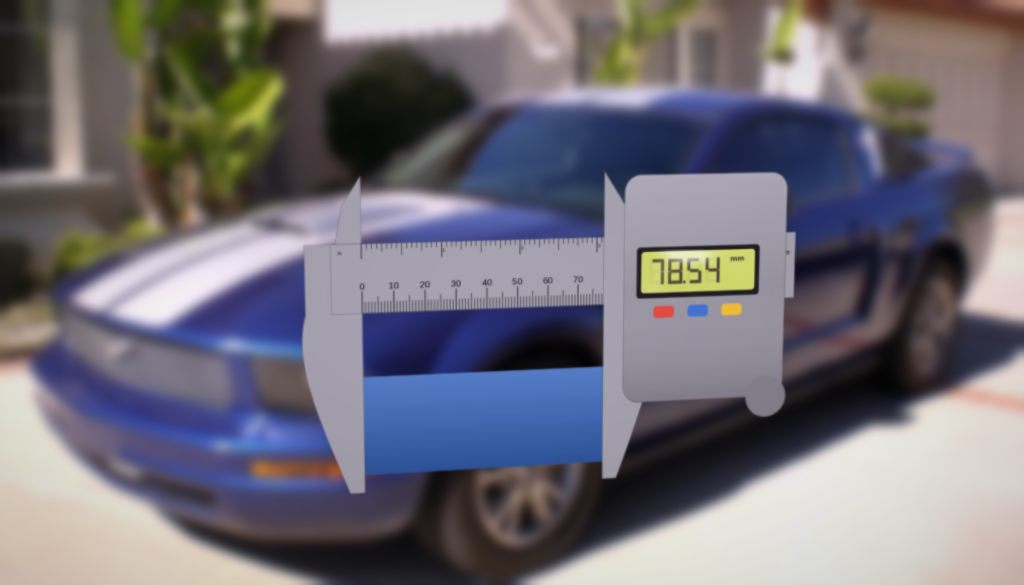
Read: 78.54,mm
